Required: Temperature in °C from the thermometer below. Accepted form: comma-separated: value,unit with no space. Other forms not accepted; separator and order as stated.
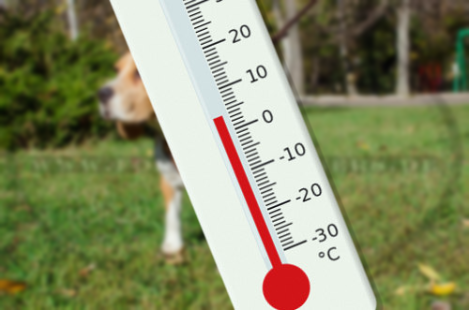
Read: 4,°C
